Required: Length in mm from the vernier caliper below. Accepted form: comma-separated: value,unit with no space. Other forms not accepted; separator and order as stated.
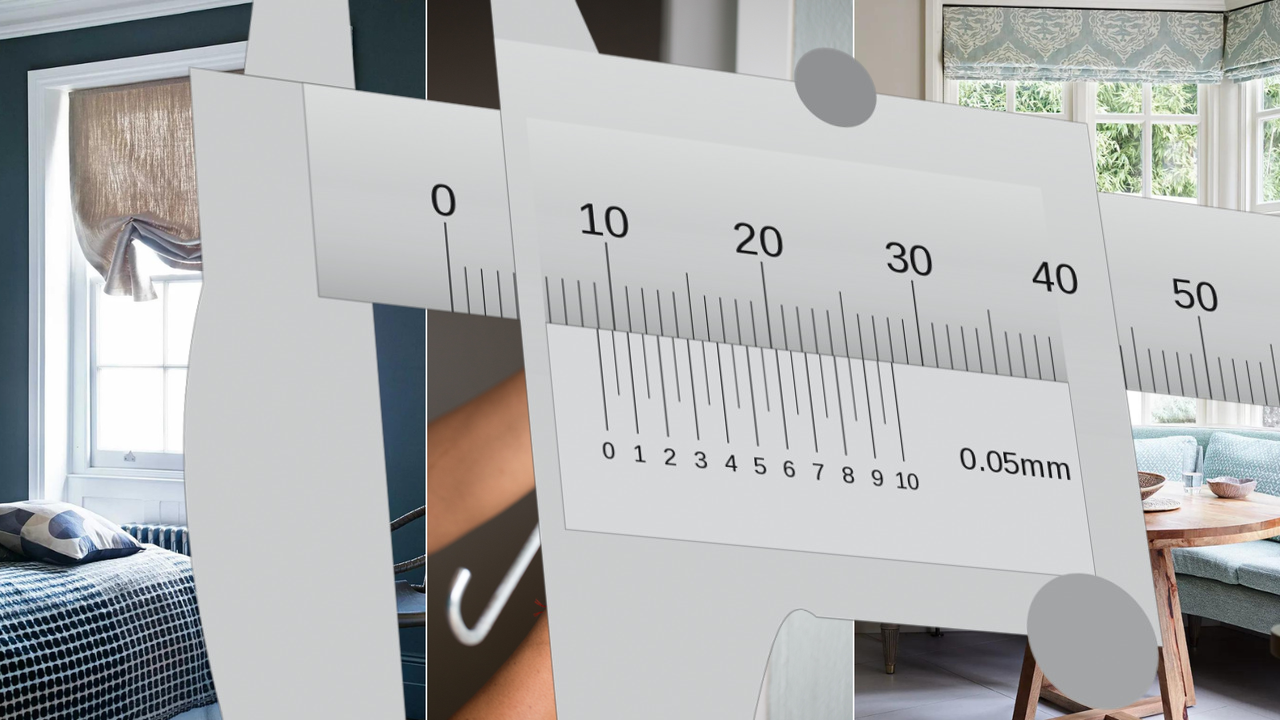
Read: 8.9,mm
